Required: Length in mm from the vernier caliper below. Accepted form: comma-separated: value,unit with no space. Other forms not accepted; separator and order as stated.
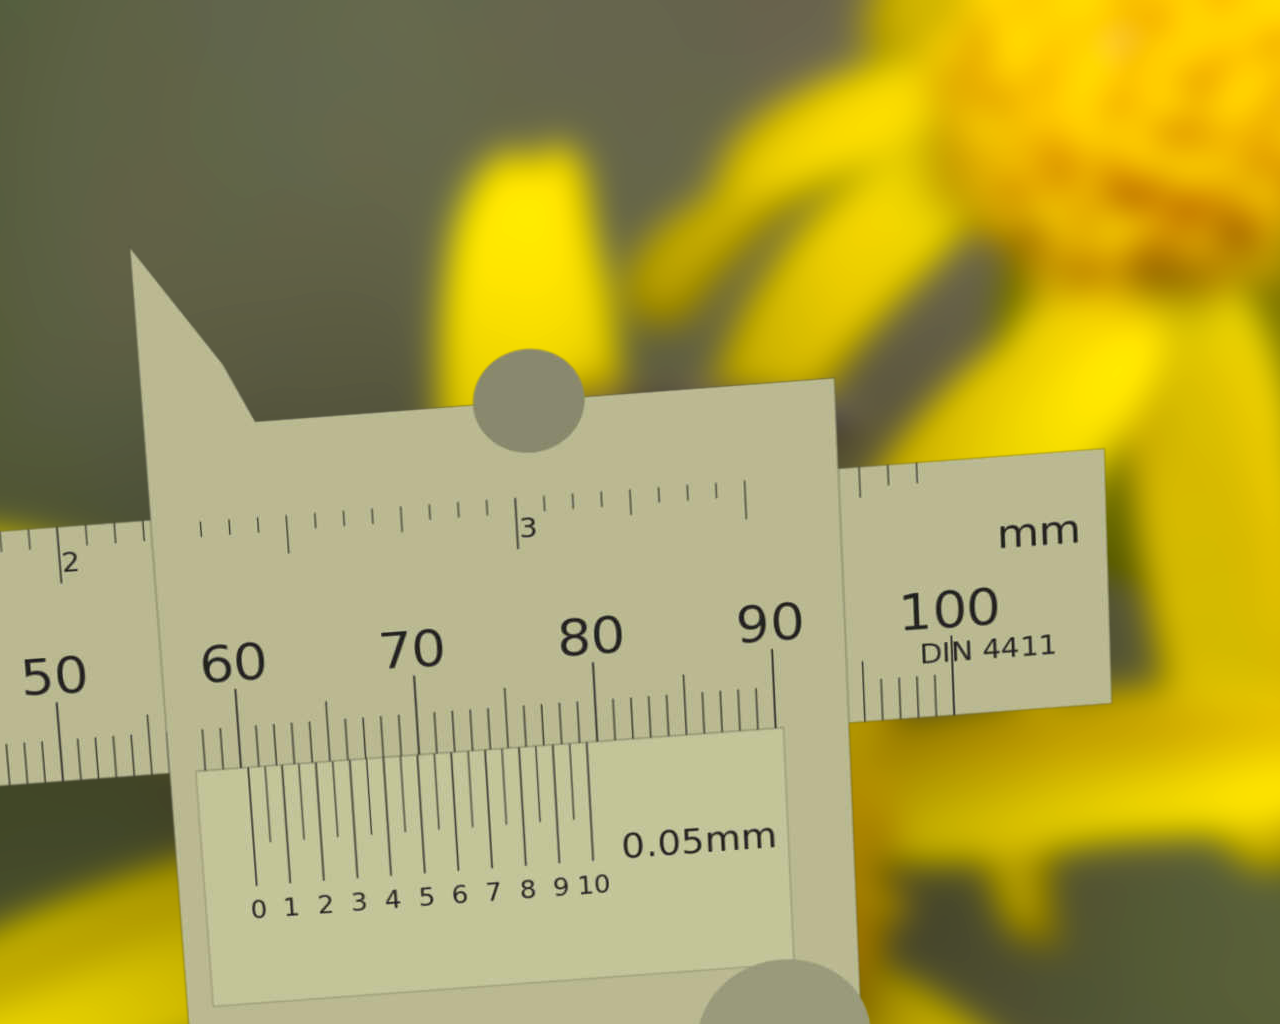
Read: 60.4,mm
